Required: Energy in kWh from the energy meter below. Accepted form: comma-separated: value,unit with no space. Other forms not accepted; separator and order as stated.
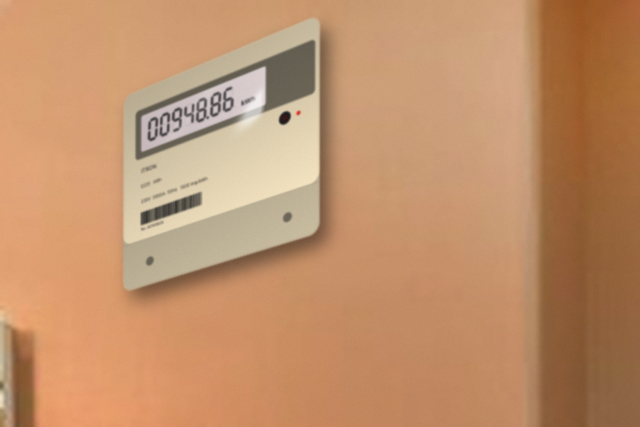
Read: 948.86,kWh
